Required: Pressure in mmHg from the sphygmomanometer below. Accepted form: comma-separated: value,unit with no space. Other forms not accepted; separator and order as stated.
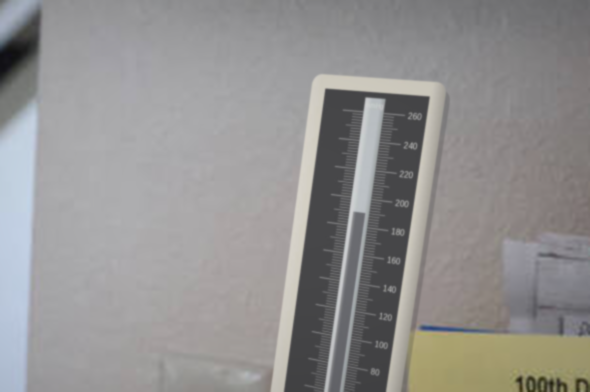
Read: 190,mmHg
